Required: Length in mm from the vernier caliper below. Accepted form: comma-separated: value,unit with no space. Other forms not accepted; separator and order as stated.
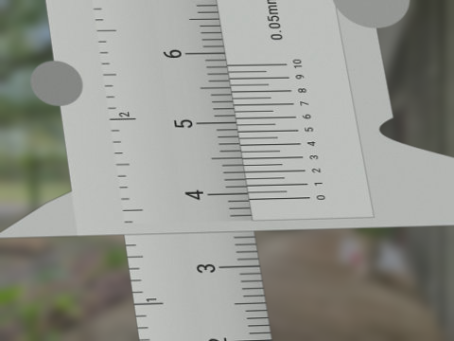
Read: 39.2,mm
